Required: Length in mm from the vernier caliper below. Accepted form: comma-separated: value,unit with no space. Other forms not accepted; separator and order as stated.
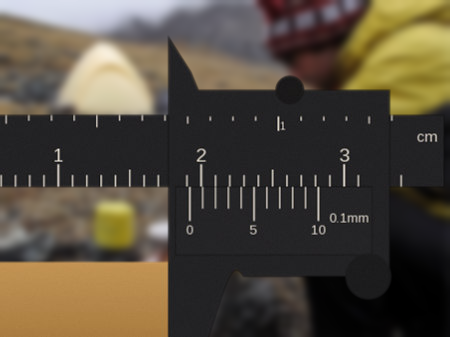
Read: 19.2,mm
